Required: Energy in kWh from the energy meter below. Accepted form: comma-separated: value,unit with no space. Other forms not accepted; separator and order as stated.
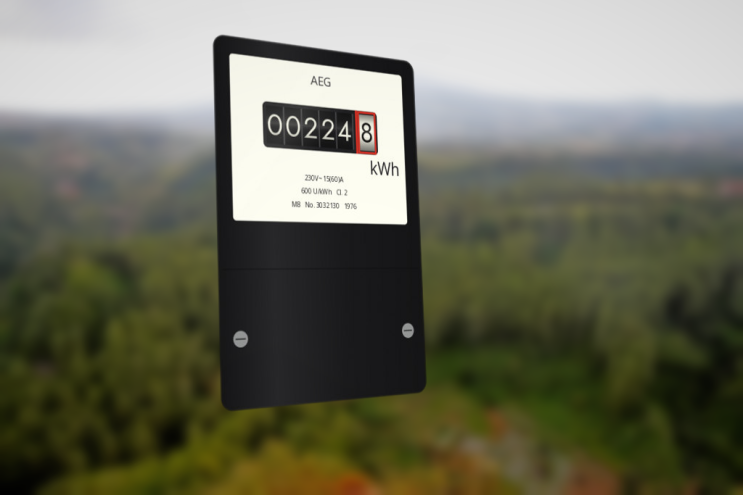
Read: 224.8,kWh
